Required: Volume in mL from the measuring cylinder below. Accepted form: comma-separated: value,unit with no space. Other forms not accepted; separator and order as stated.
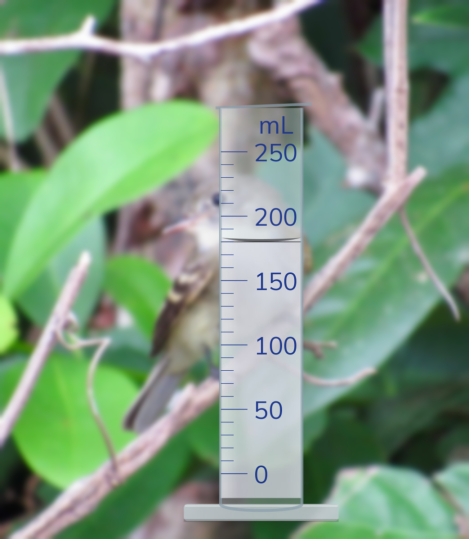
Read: 180,mL
